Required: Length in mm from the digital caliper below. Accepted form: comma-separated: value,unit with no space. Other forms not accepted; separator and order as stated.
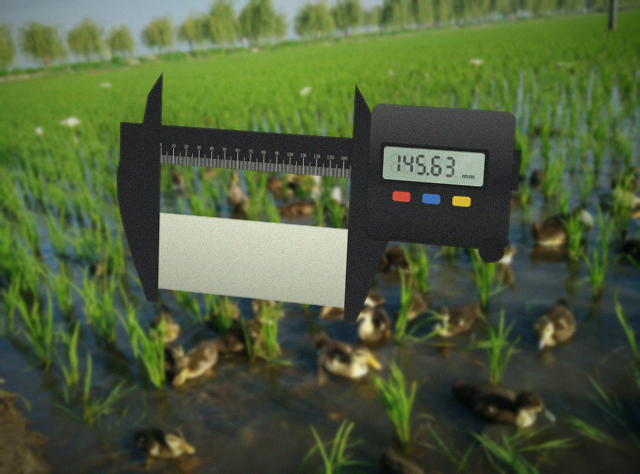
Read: 145.63,mm
